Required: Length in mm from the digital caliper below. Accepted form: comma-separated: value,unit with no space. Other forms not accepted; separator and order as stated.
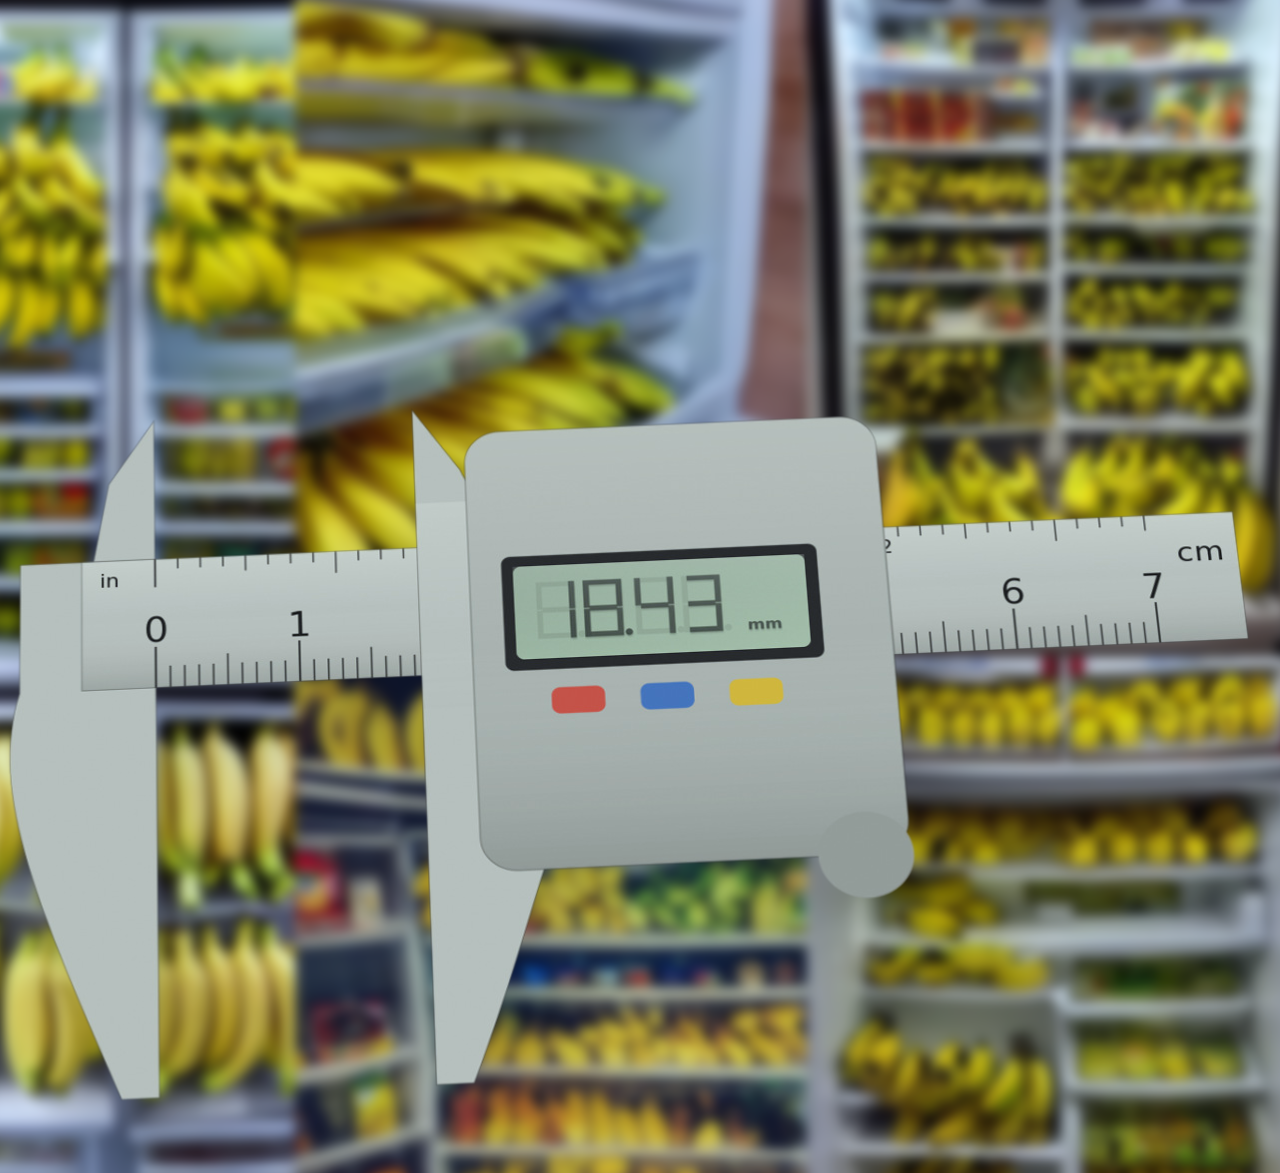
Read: 18.43,mm
